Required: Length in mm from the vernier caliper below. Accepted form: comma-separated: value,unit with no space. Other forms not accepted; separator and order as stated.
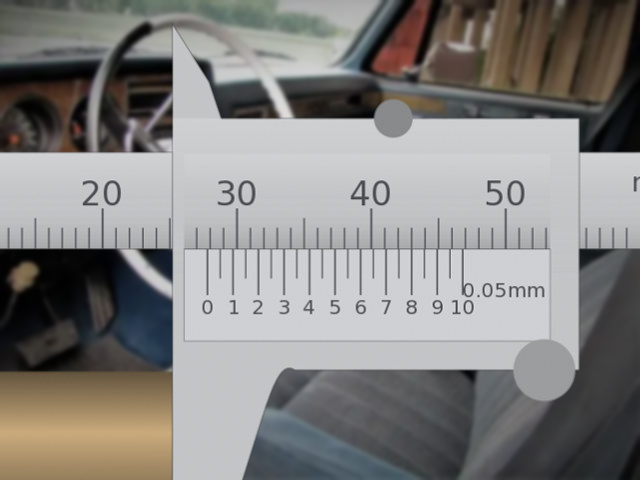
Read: 27.8,mm
